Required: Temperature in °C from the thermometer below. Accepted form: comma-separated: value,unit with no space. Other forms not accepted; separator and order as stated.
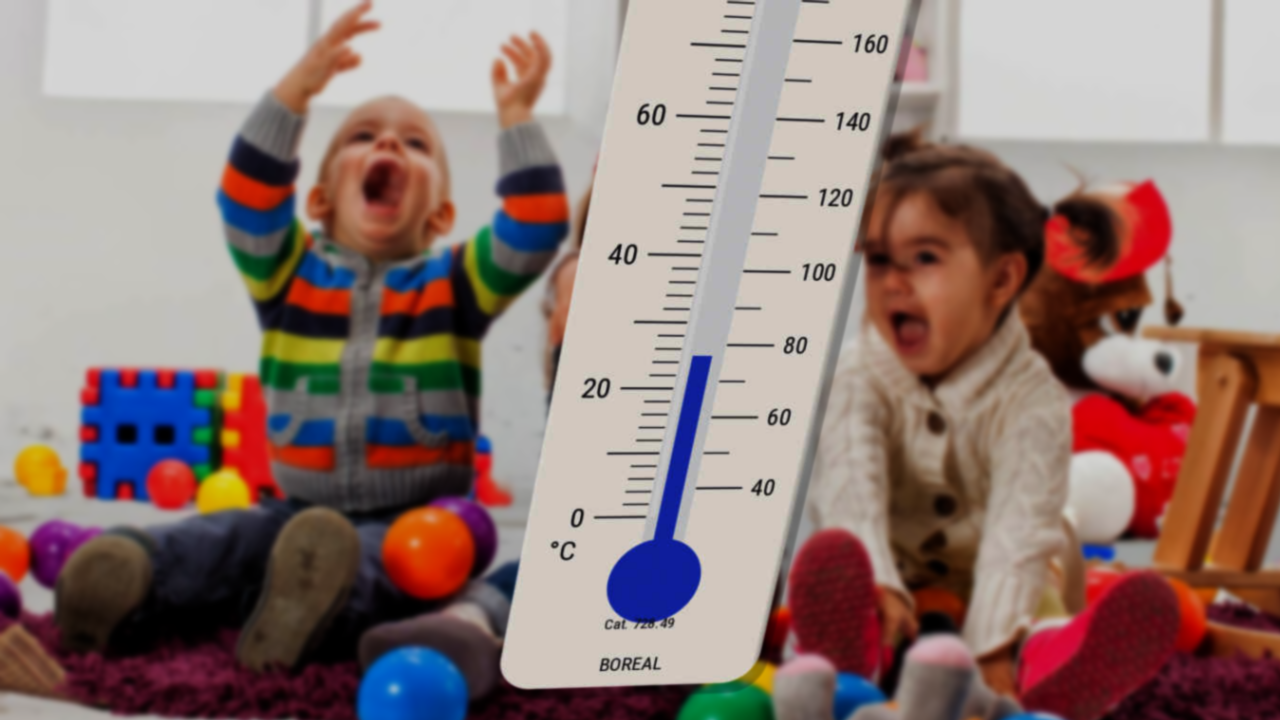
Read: 25,°C
